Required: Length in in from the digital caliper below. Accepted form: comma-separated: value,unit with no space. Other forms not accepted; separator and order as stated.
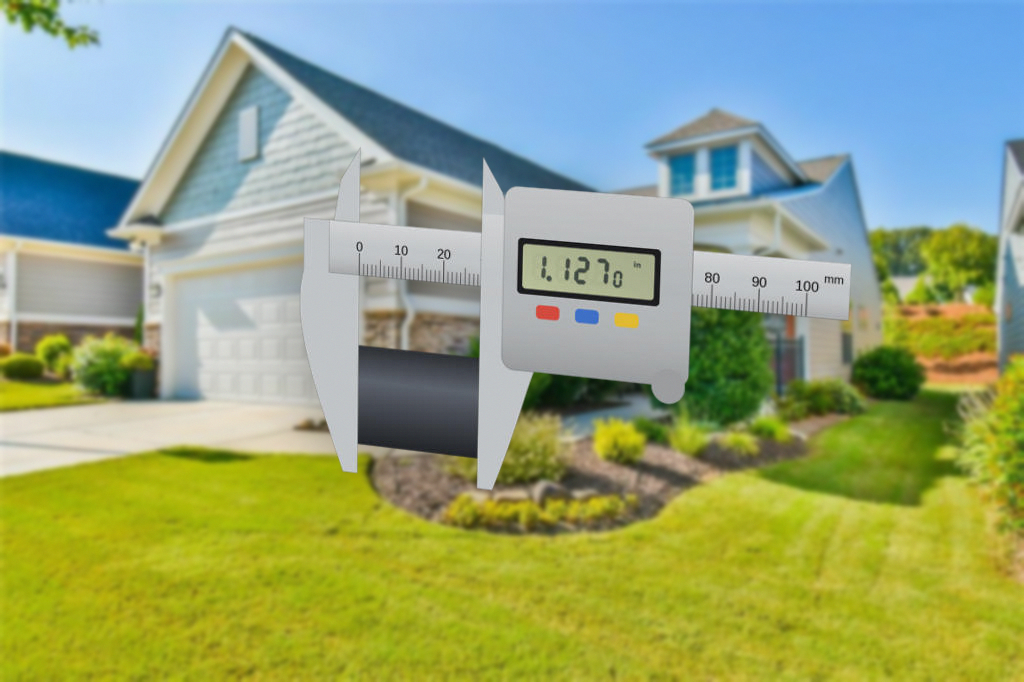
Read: 1.1270,in
